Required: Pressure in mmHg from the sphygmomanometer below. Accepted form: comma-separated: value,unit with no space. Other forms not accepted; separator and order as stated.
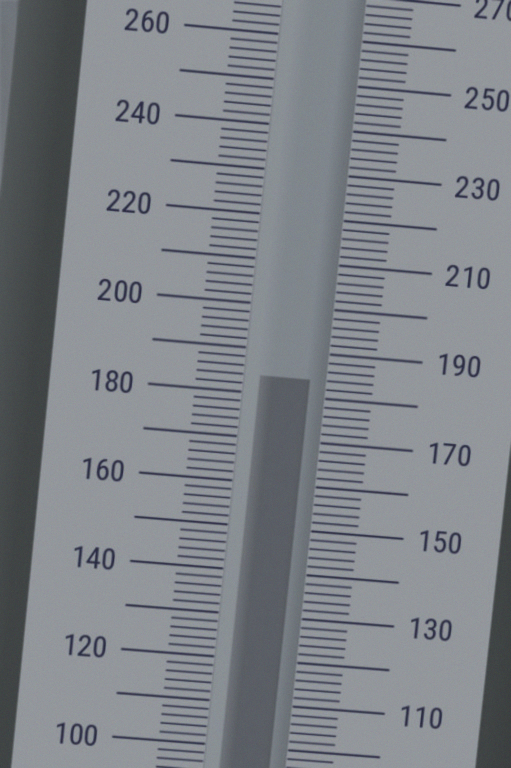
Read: 184,mmHg
